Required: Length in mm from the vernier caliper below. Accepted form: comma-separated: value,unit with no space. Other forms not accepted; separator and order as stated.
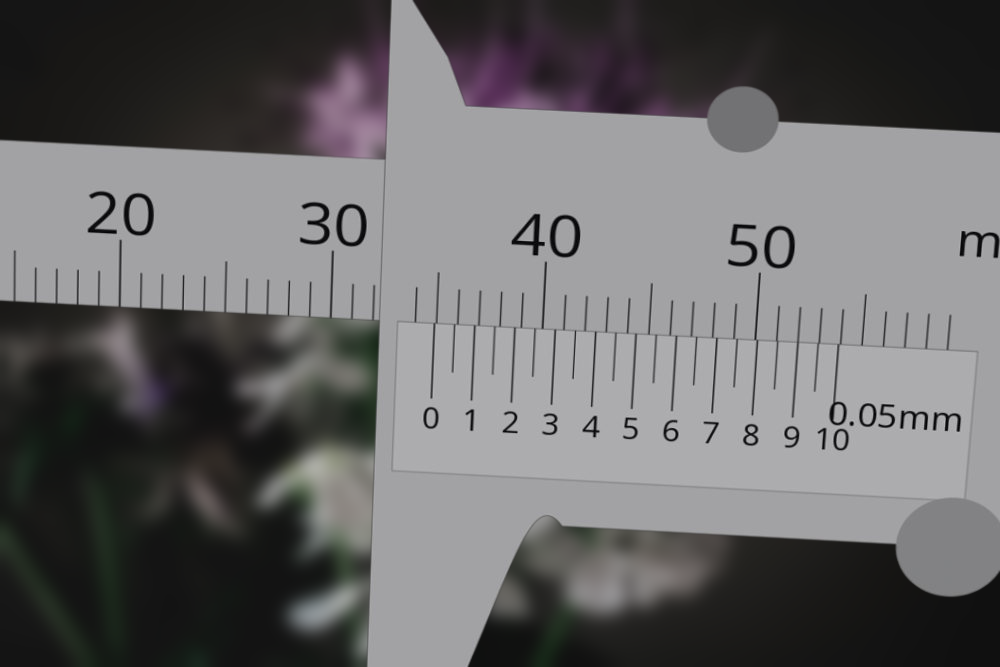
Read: 34.9,mm
